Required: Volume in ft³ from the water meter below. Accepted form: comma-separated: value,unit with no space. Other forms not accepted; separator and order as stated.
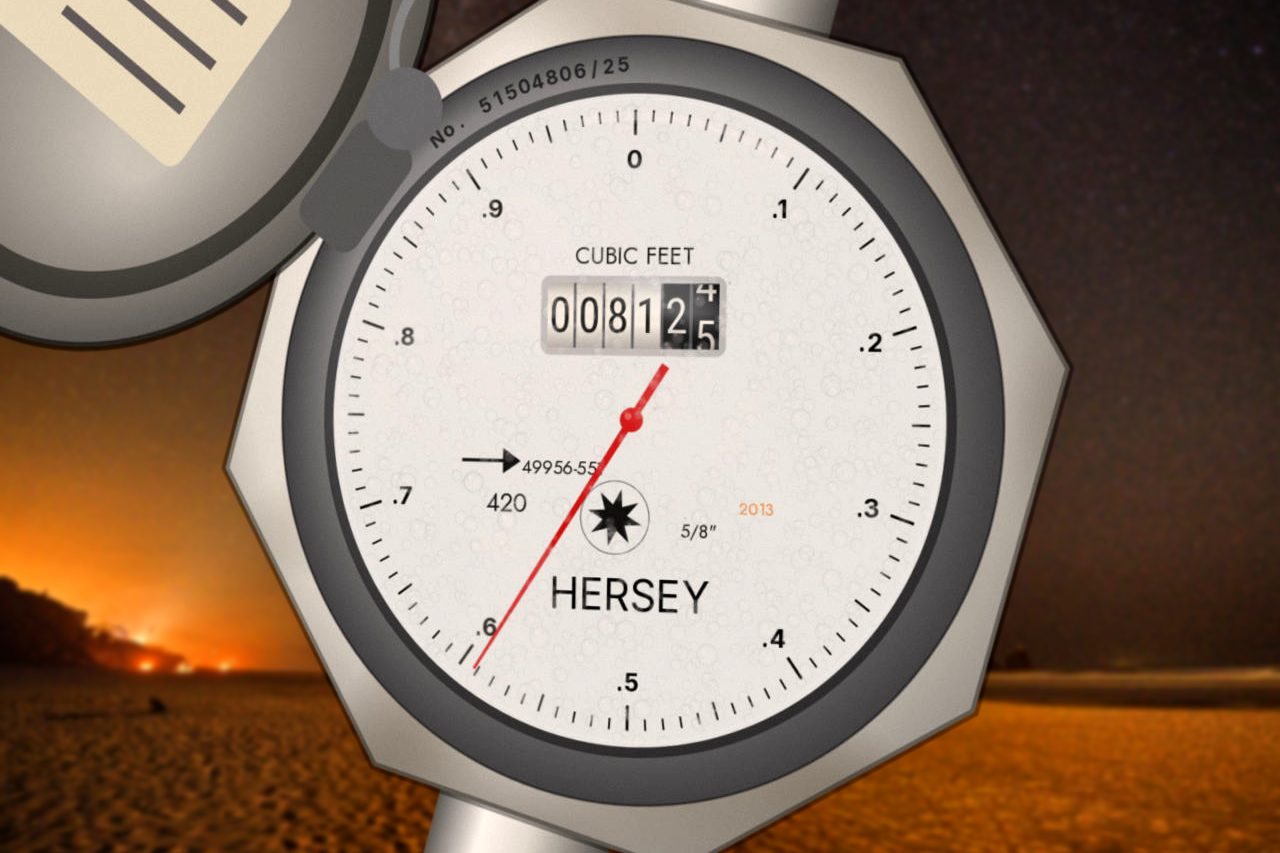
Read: 8124.59,ft³
